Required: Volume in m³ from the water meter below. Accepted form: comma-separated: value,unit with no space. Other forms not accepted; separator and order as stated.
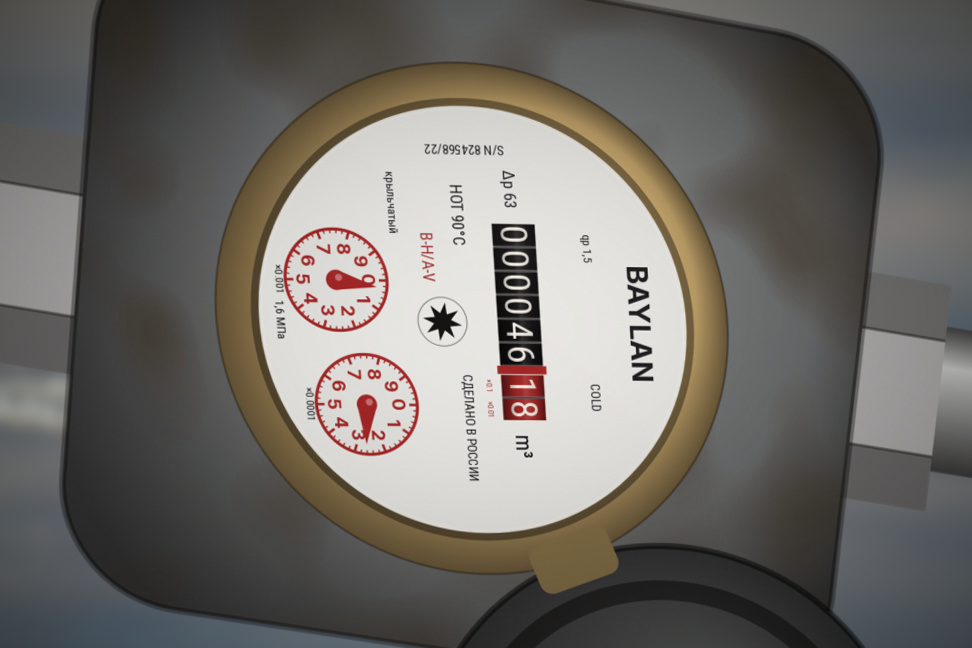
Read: 46.1802,m³
